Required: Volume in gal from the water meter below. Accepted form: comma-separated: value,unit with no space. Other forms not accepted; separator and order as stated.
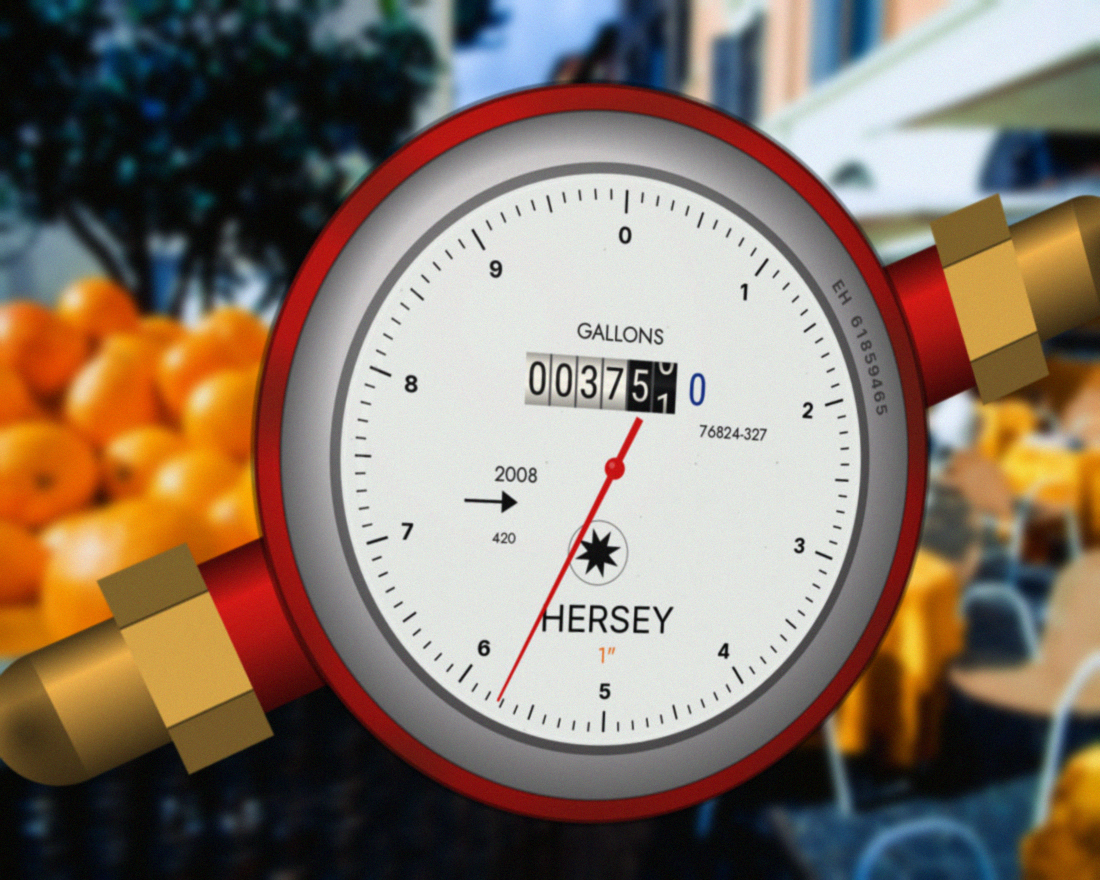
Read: 37505.7,gal
